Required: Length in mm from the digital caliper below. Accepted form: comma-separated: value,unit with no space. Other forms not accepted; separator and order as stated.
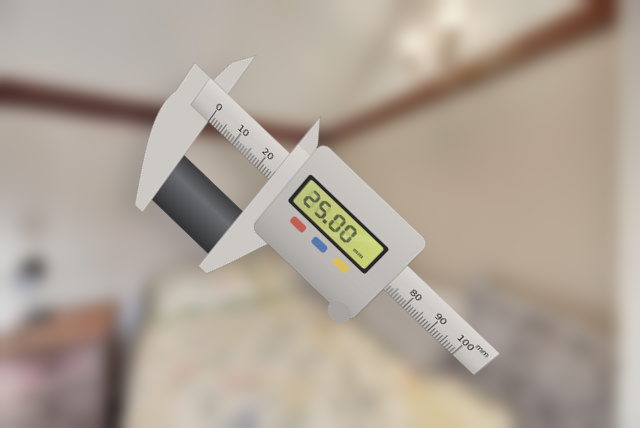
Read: 25.00,mm
